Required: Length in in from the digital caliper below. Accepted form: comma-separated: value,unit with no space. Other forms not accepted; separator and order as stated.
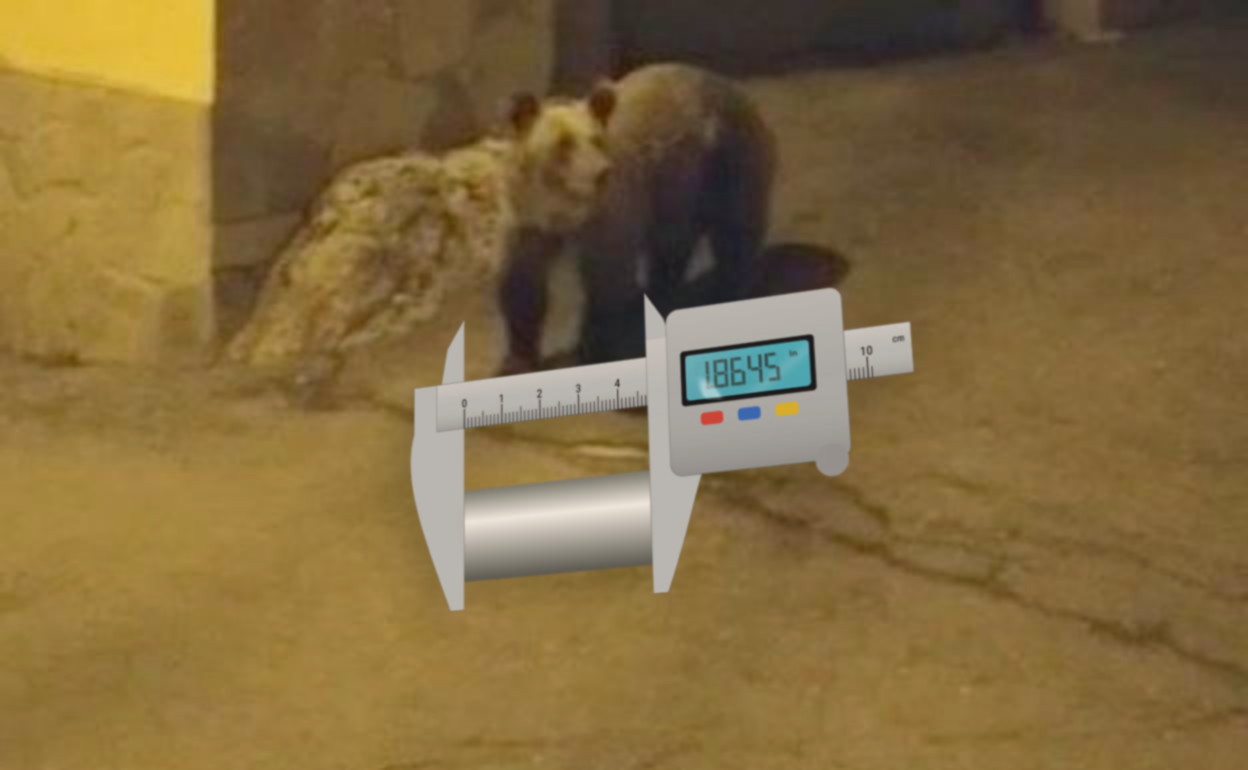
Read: 1.8645,in
